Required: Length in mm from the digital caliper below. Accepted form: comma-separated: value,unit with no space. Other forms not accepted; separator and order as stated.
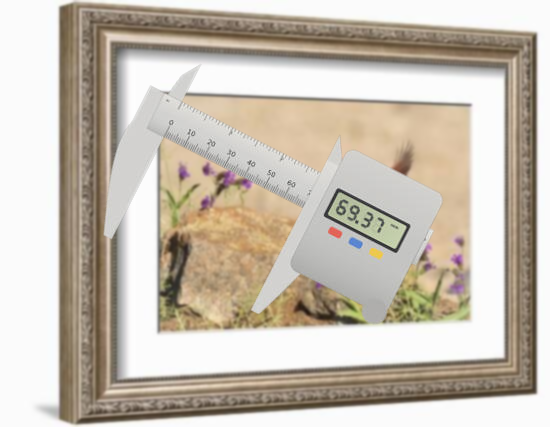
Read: 69.37,mm
